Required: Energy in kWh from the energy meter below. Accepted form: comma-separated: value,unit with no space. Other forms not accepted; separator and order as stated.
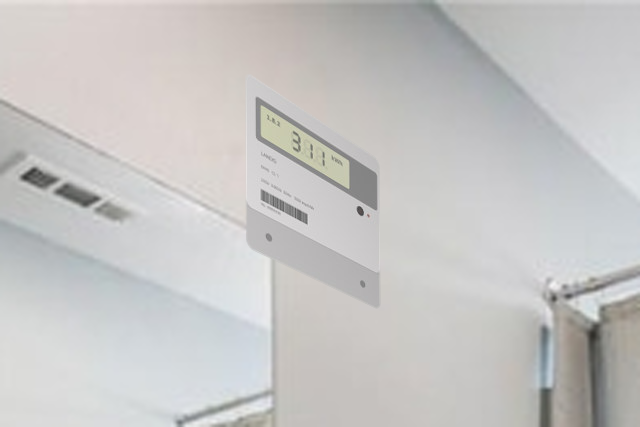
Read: 311,kWh
